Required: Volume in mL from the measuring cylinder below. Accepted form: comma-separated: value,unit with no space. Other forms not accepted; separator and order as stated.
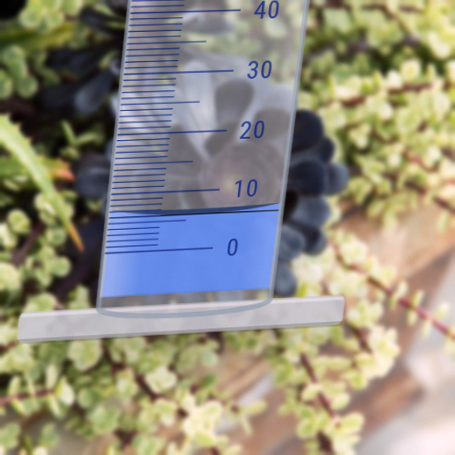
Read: 6,mL
